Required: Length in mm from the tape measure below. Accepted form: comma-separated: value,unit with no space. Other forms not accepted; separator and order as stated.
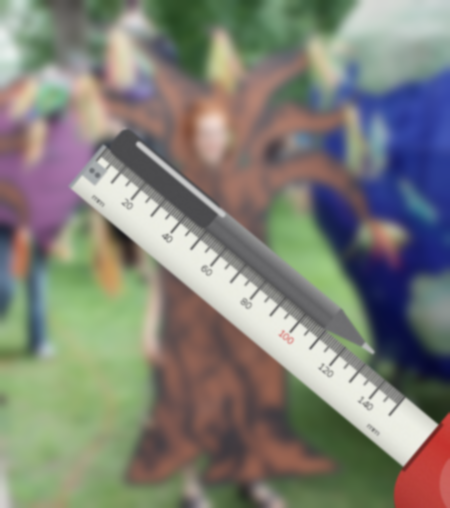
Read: 130,mm
